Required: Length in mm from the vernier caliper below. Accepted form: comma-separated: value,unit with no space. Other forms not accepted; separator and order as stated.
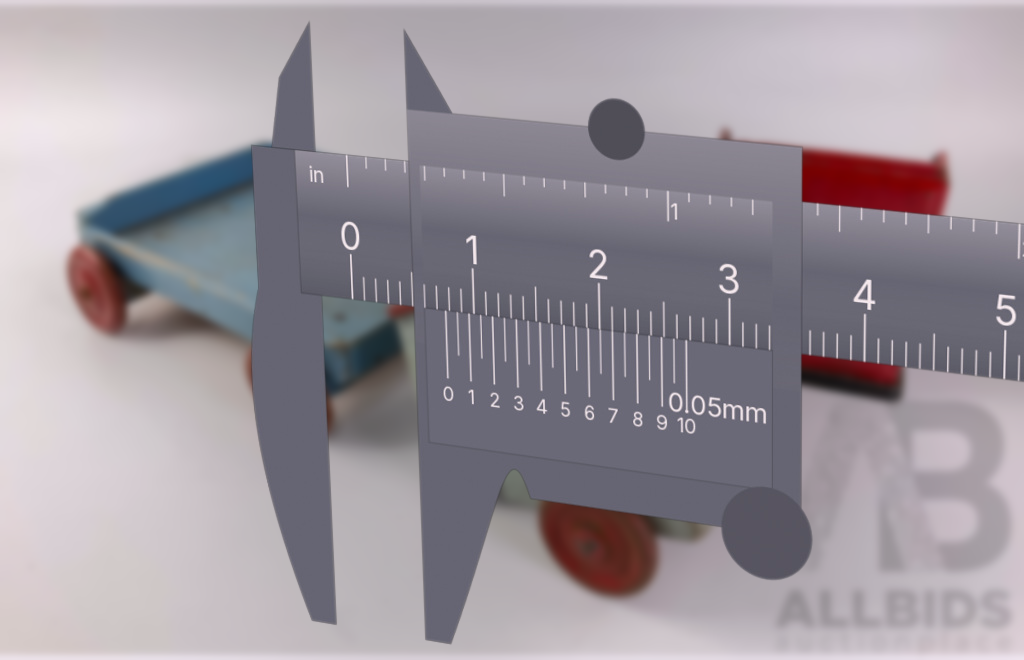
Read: 7.7,mm
